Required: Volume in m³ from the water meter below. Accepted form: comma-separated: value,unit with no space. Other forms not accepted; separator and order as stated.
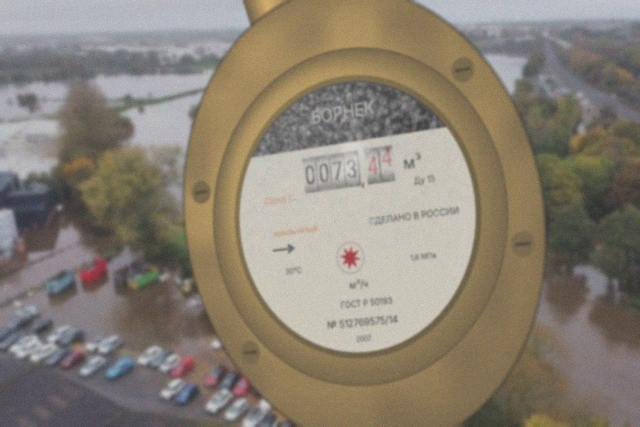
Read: 73.44,m³
